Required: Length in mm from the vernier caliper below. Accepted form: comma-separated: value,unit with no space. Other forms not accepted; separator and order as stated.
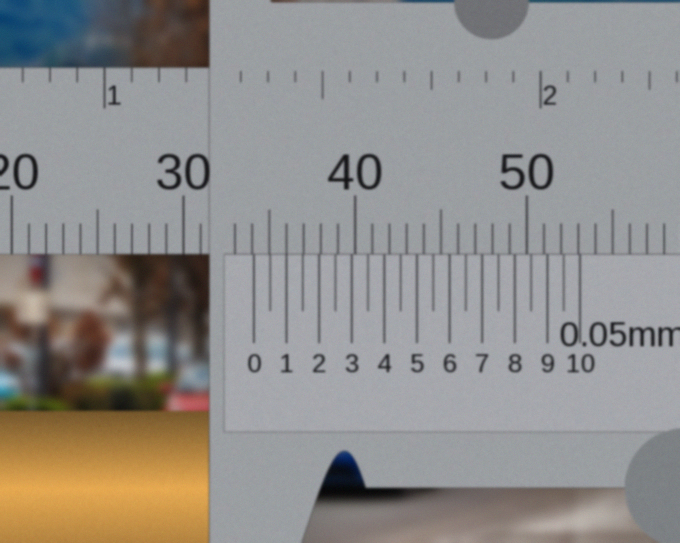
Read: 34.1,mm
